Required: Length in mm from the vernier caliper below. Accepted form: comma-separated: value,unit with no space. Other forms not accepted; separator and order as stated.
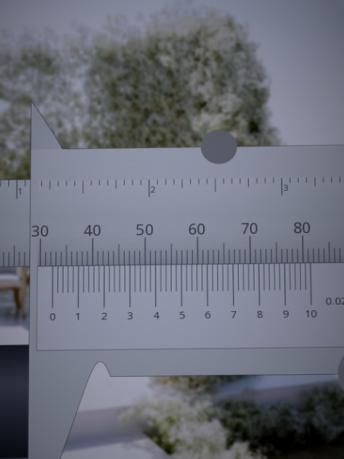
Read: 32.4,mm
